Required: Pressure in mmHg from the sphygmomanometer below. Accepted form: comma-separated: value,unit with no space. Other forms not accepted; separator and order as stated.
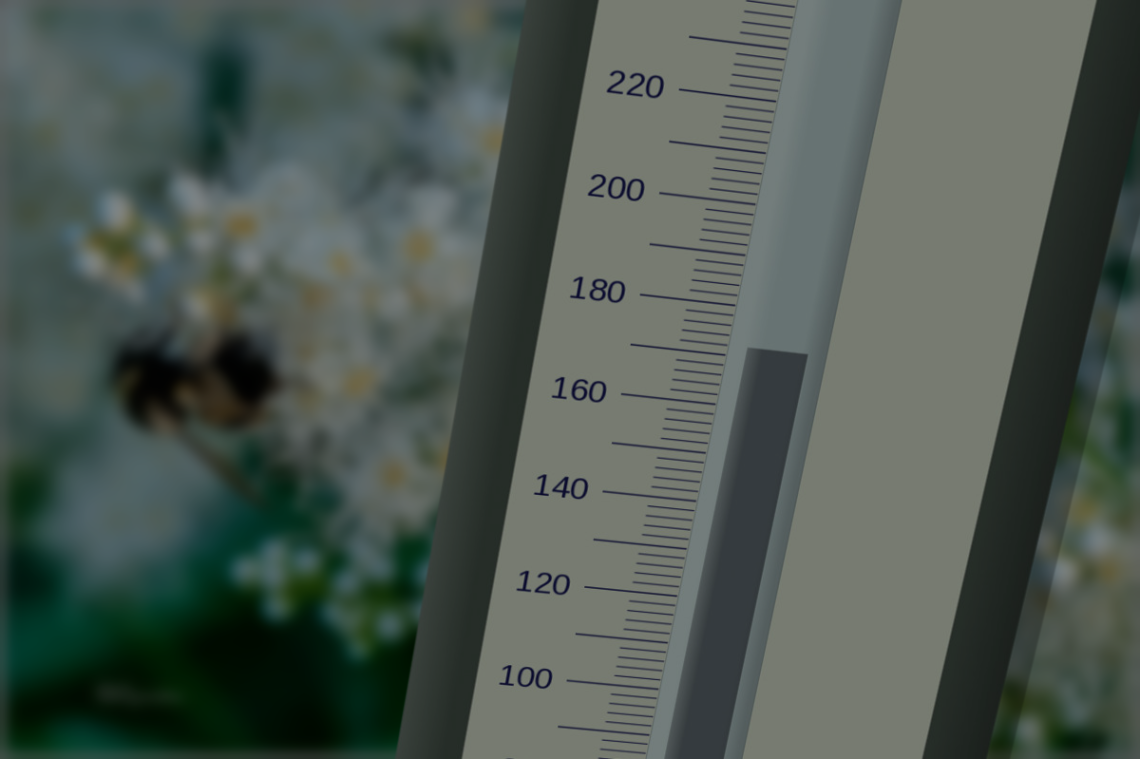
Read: 172,mmHg
